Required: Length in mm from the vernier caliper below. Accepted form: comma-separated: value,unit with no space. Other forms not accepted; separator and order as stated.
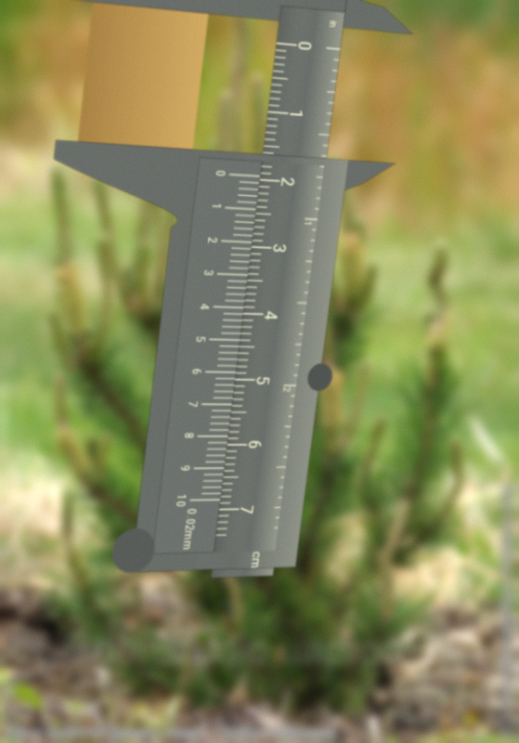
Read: 19.5,mm
